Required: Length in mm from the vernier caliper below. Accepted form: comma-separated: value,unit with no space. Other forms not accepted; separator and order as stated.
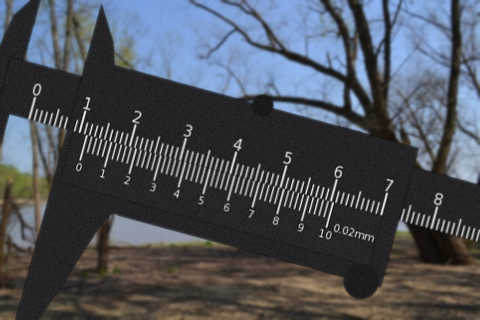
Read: 11.5,mm
